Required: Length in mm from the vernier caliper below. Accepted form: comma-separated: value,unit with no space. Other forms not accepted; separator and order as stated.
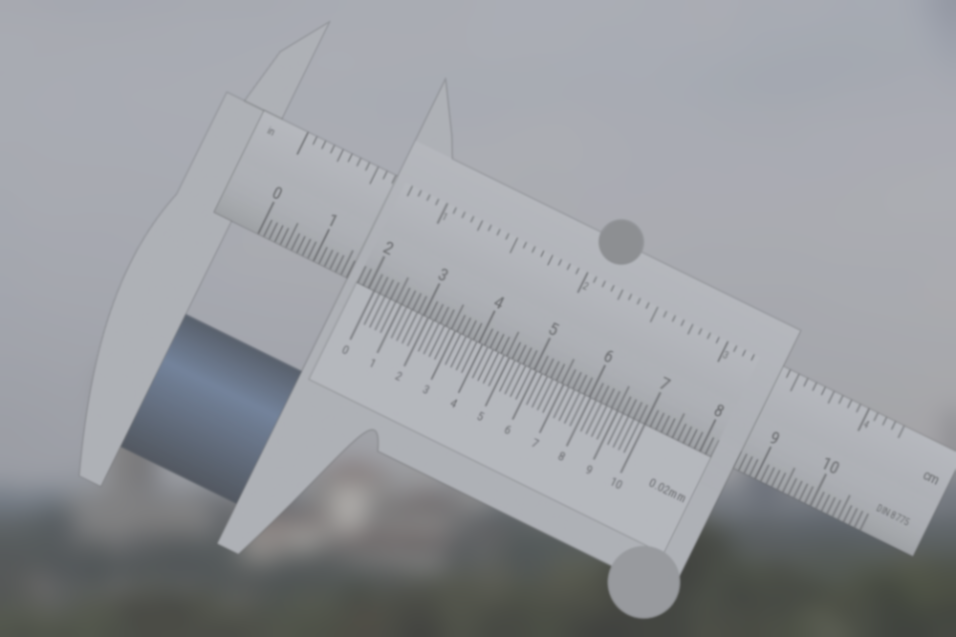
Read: 21.0,mm
